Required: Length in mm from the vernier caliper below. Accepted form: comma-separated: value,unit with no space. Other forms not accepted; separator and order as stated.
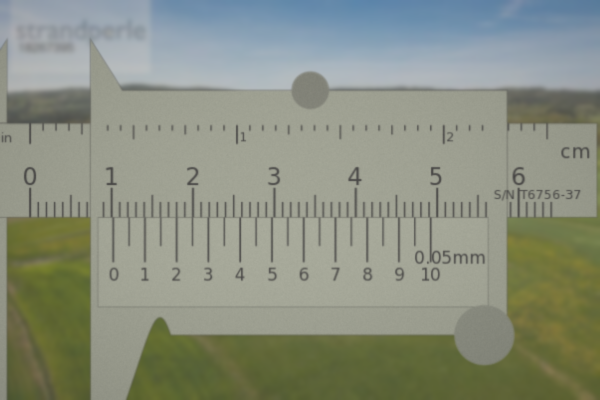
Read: 10.2,mm
